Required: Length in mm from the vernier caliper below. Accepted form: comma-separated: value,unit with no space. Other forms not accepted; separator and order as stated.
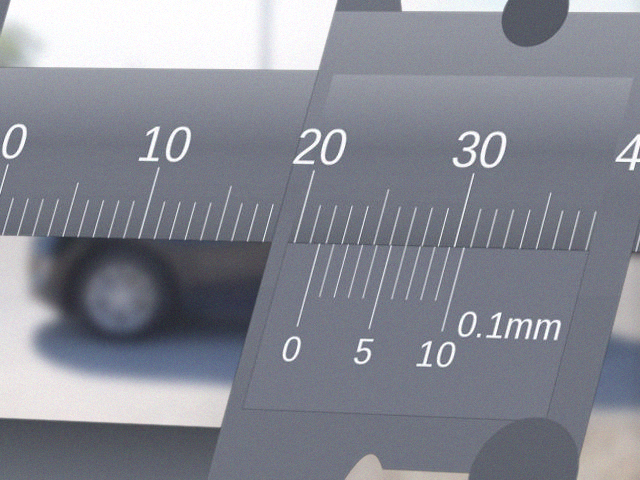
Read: 21.6,mm
